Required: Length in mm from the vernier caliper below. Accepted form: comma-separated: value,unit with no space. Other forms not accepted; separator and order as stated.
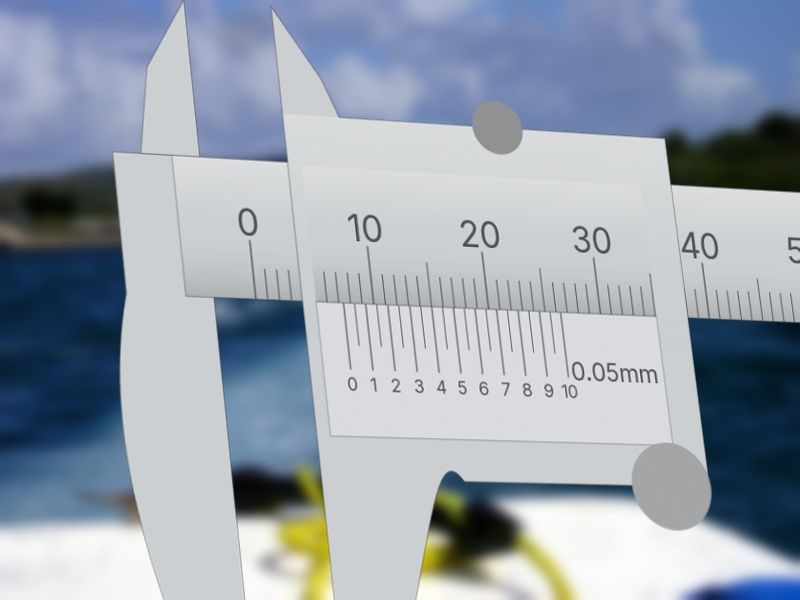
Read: 7.4,mm
